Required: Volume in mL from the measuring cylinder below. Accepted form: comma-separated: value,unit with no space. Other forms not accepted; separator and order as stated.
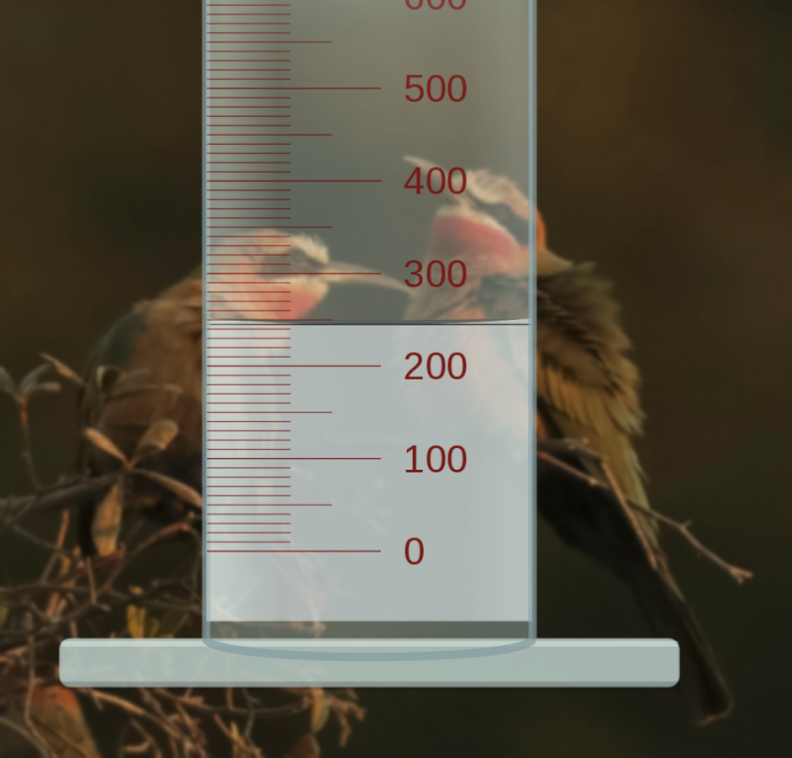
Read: 245,mL
